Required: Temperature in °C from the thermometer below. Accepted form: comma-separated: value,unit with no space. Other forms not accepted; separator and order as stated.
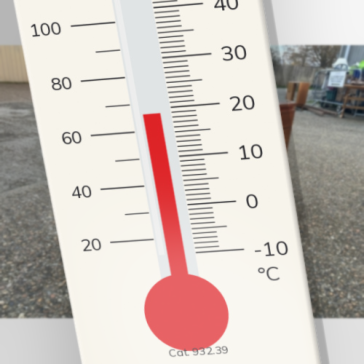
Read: 19,°C
